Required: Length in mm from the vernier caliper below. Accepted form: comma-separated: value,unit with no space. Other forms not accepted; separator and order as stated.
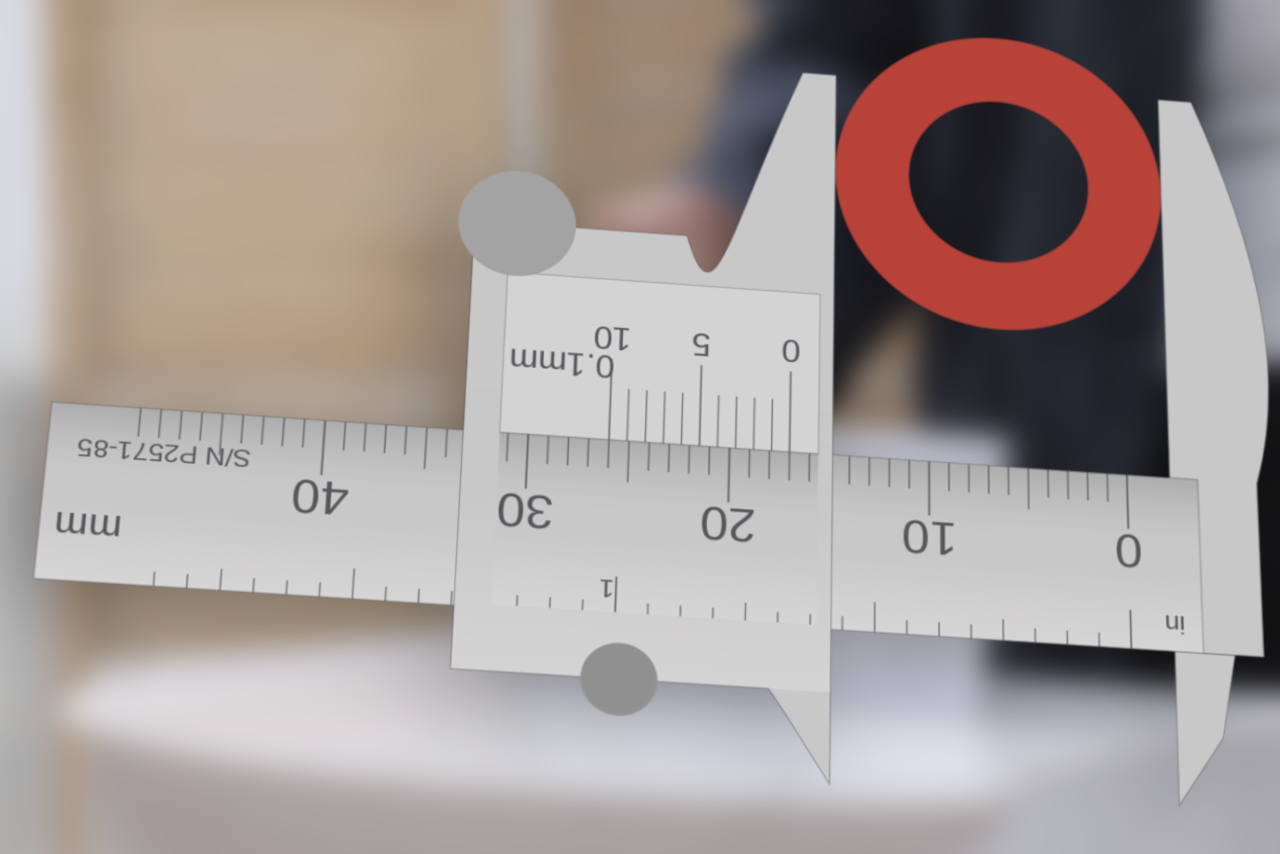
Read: 17.0,mm
